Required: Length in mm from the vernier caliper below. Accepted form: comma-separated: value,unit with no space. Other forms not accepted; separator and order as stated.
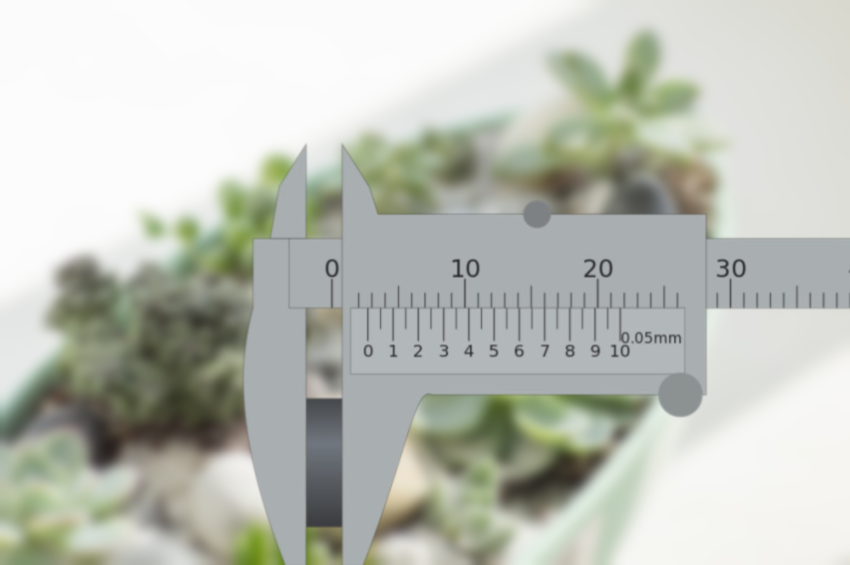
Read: 2.7,mm
